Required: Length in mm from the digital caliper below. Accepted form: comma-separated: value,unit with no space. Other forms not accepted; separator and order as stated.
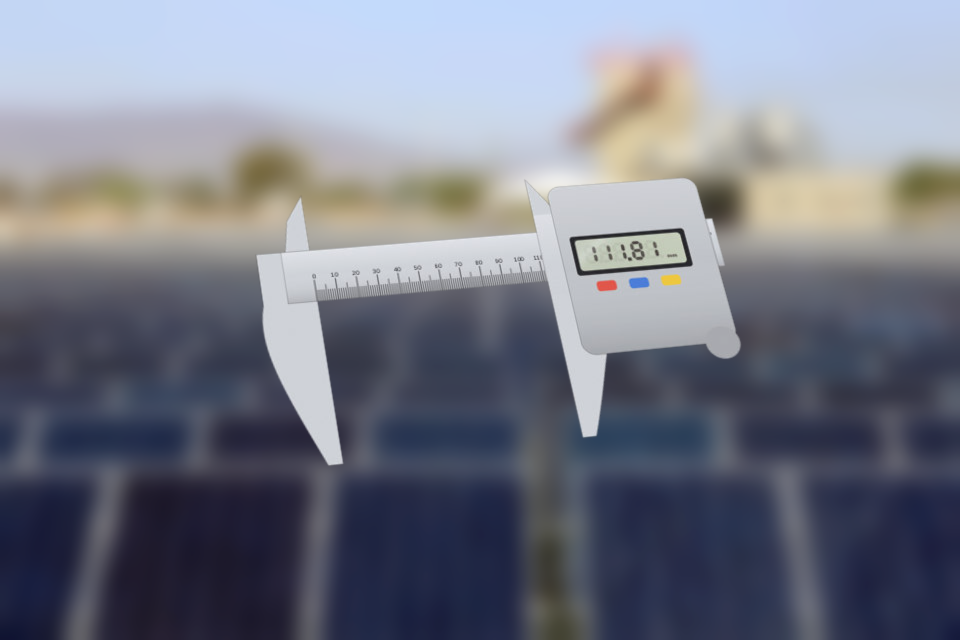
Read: 111.81,mm
